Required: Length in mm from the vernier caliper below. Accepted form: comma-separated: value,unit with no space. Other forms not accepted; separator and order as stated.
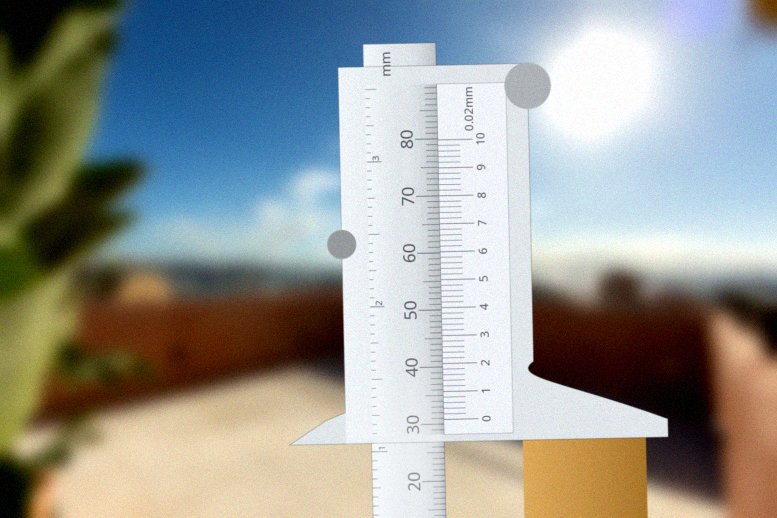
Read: 30.8,mm
